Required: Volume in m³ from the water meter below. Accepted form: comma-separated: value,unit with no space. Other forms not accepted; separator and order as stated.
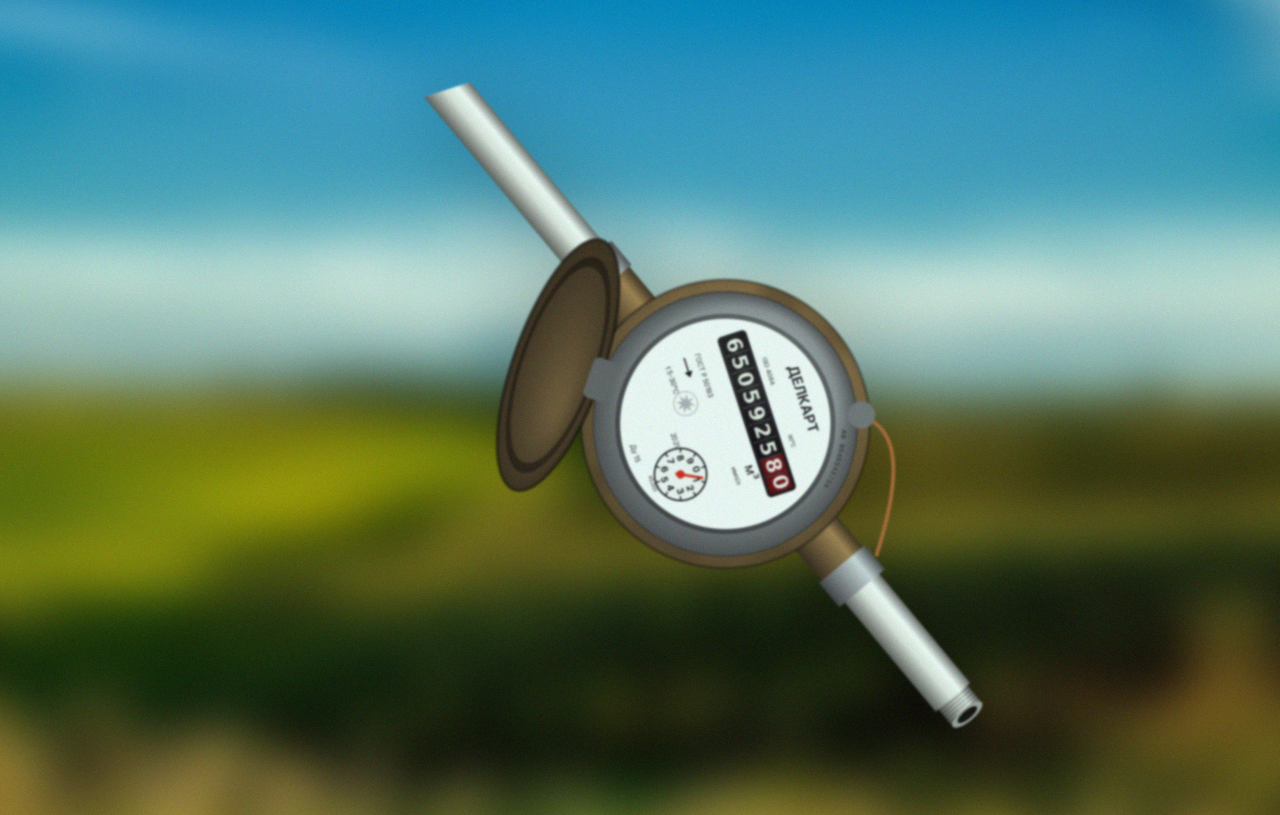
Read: 6505925.800,m³
